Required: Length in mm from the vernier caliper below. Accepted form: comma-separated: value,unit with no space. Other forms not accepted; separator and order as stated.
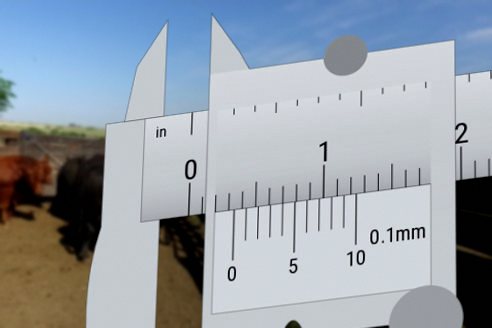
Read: 3.4,mm
